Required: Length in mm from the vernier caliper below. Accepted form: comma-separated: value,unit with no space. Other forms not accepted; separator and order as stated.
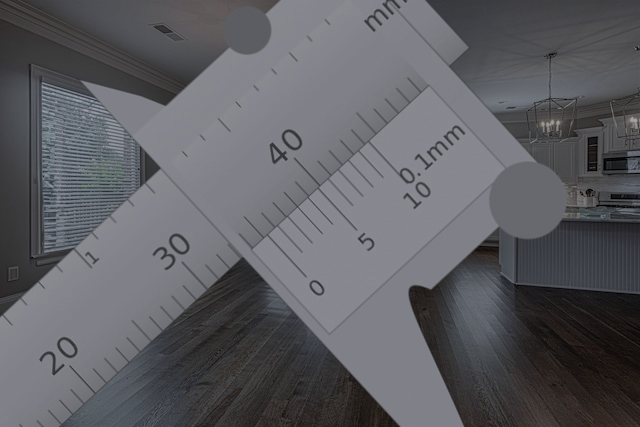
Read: 35.3,mm
